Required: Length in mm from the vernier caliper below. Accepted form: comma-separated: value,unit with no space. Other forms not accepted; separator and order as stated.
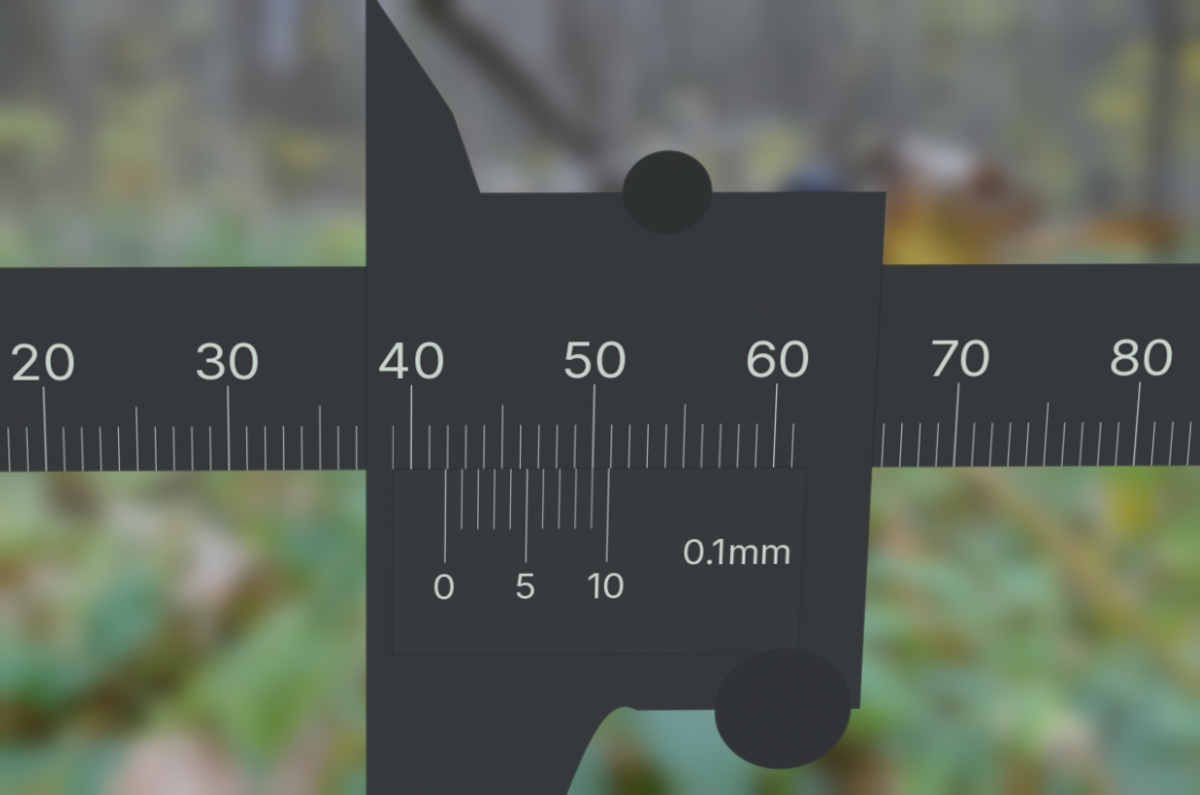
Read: 41.9,mm
